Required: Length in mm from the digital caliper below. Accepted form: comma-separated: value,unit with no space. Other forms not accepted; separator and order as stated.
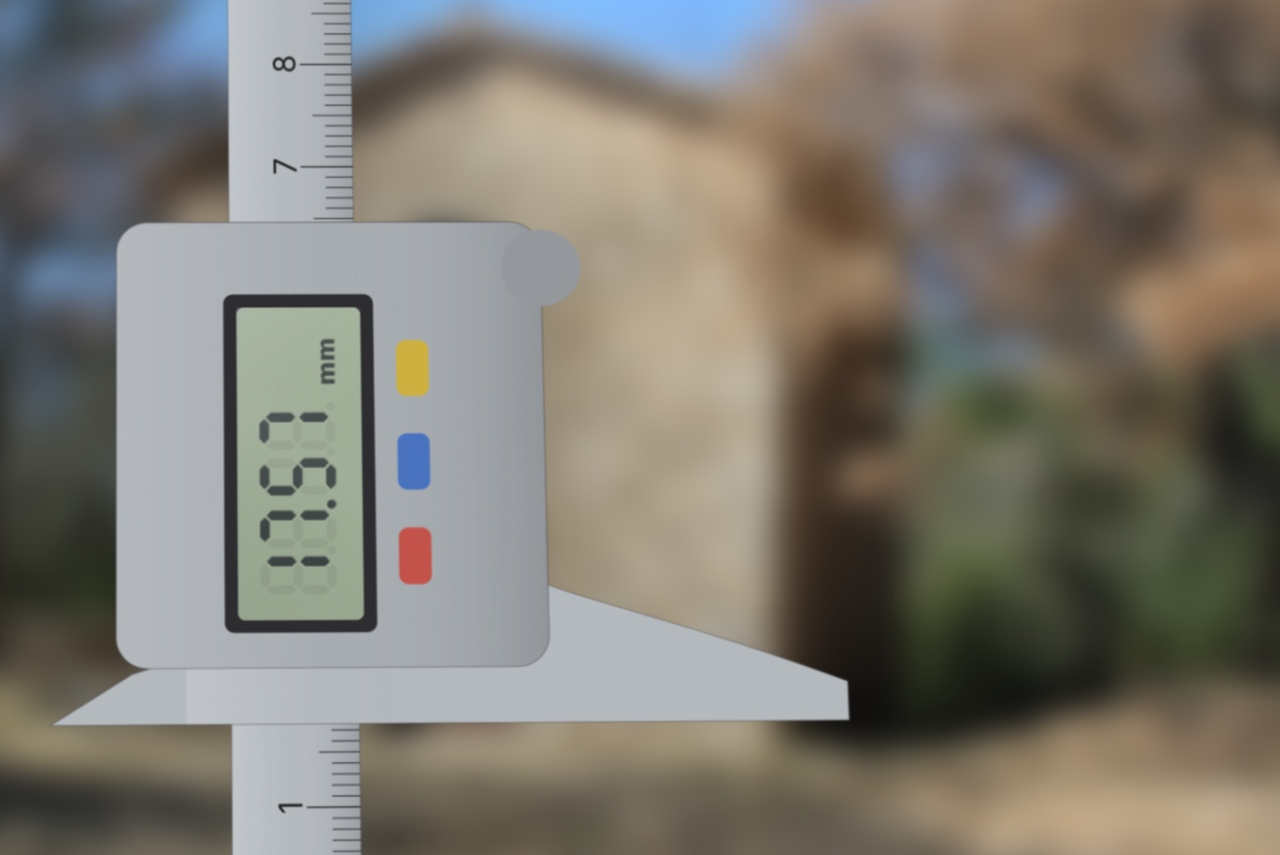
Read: 17.57,mm
